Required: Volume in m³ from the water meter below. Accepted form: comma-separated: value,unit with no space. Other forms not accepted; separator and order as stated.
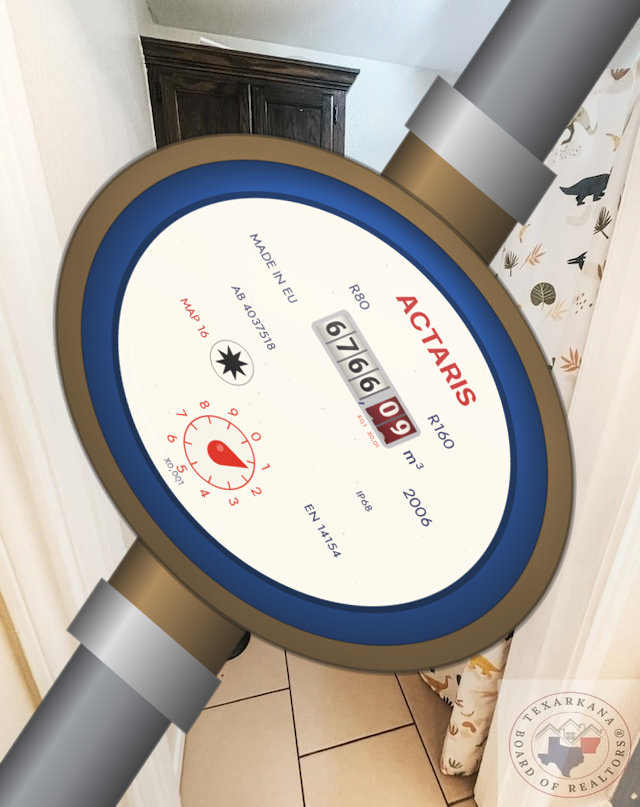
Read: 6766.091,m³
